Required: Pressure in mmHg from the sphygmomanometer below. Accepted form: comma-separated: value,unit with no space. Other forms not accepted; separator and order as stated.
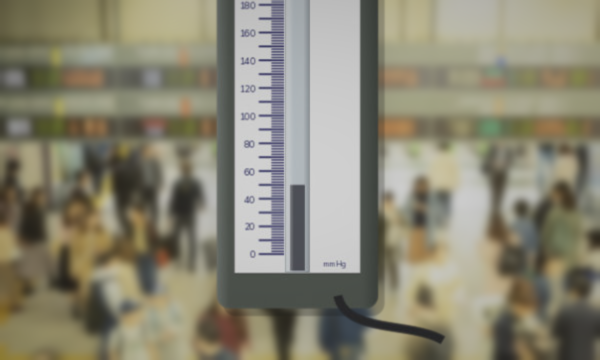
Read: 50,mmHg
